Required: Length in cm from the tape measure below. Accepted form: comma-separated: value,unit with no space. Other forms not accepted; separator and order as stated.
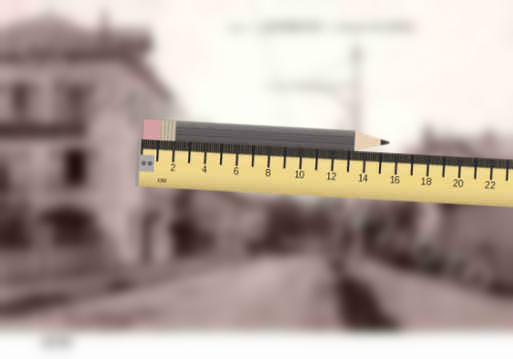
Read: 15.5,cm
